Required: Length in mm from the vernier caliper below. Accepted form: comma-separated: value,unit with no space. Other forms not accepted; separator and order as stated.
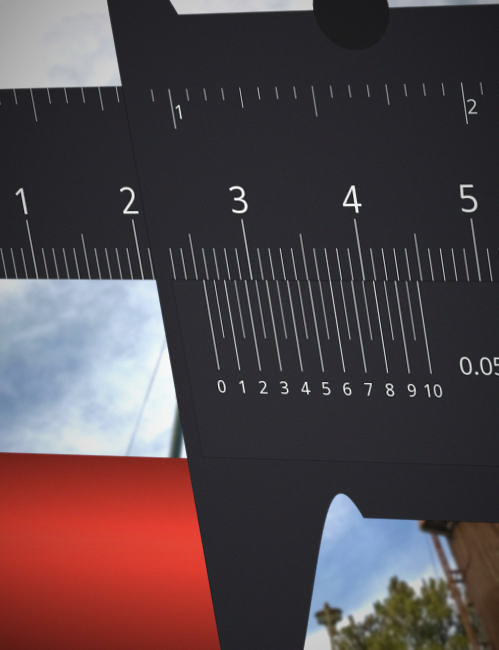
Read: 25.6,mm
